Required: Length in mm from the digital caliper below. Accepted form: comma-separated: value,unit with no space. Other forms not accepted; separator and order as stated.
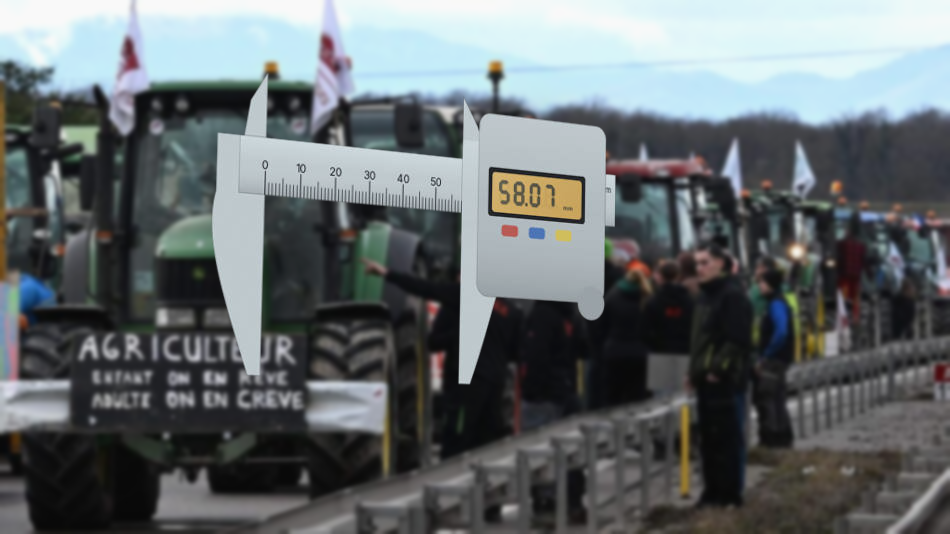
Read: 58.07,mm
